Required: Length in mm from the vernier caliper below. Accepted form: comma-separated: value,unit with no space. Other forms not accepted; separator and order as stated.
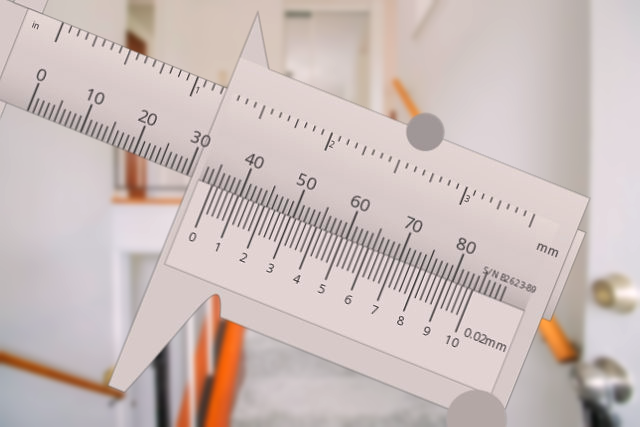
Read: 34.8,mm
